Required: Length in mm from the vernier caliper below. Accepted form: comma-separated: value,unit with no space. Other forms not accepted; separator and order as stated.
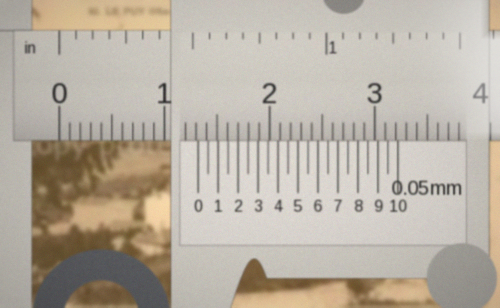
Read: 13.2,mm
